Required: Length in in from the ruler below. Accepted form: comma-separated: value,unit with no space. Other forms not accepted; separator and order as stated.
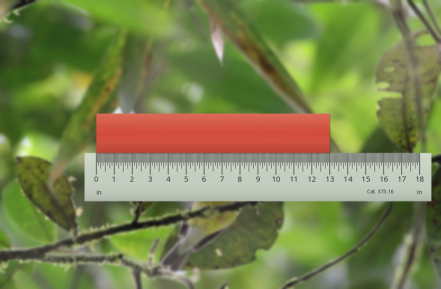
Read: 13,in
